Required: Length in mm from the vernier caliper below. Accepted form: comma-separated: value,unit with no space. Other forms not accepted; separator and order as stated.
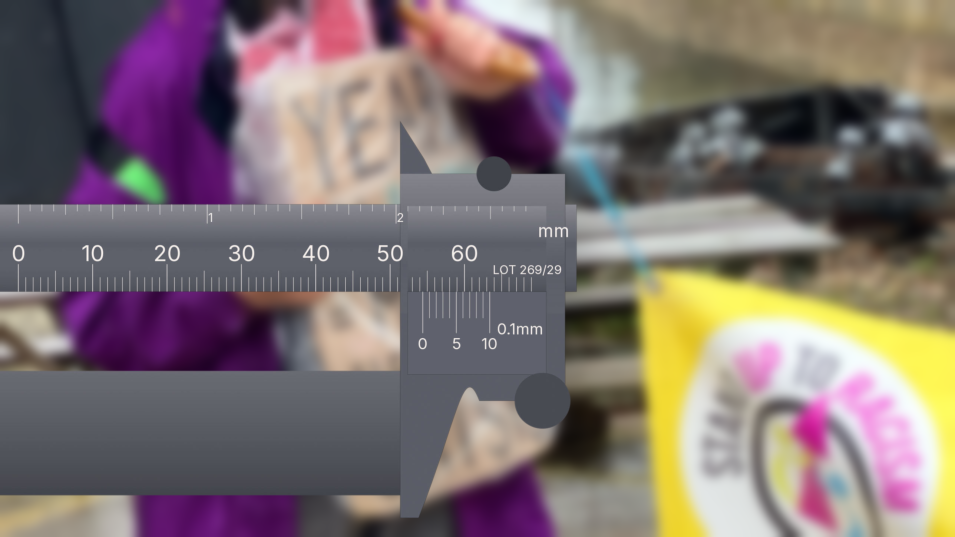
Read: 54.4,mm
